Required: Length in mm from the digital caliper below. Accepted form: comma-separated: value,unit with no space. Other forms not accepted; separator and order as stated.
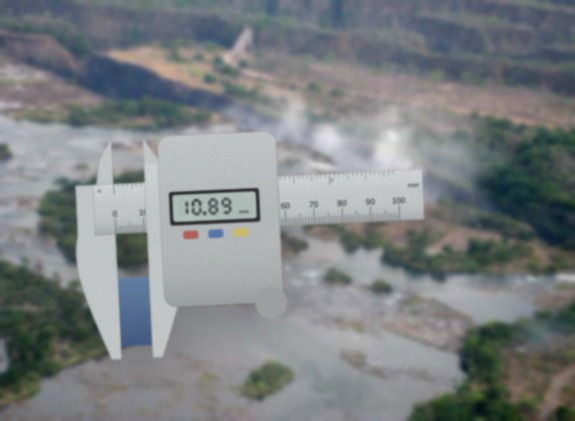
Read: 10.89,mm
